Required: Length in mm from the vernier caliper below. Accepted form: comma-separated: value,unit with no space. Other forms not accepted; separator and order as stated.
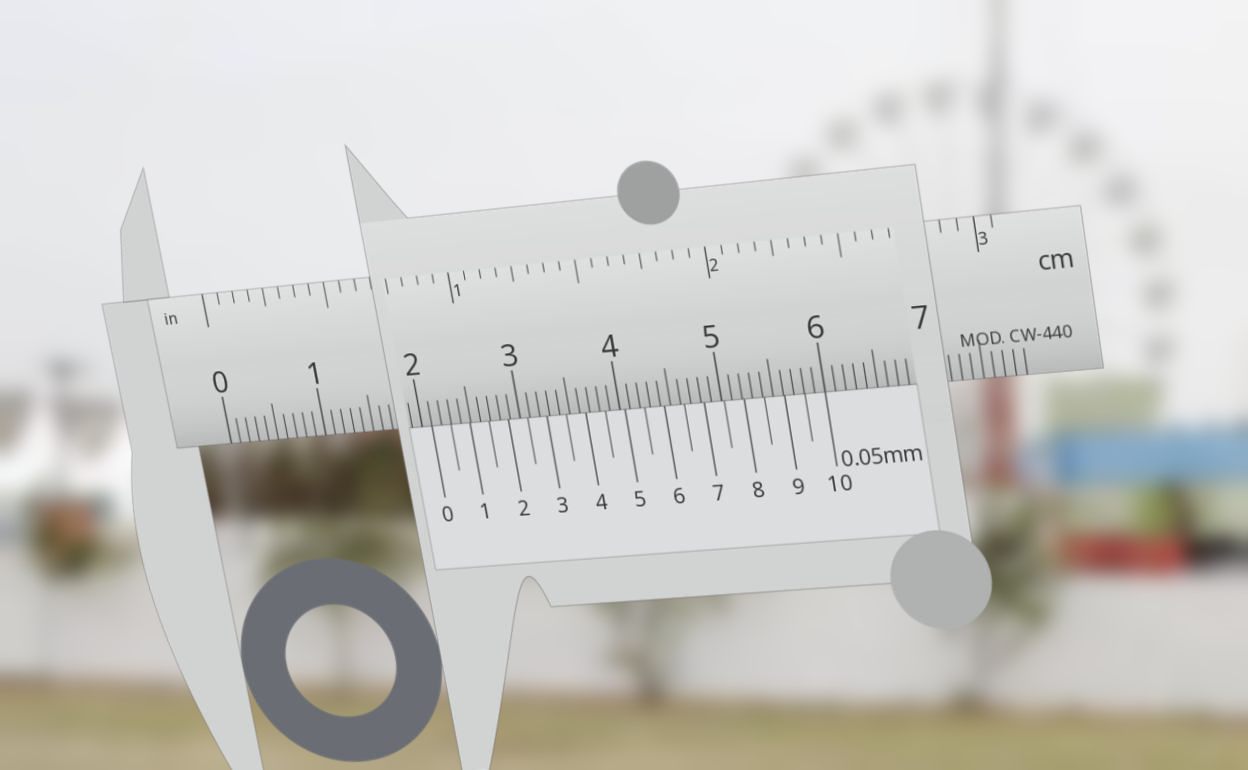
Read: 21.0,mm
